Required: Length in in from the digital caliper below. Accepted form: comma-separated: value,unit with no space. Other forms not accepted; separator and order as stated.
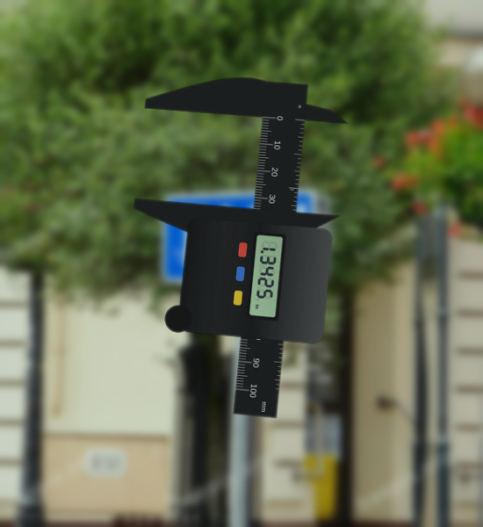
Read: 1.3425,in
